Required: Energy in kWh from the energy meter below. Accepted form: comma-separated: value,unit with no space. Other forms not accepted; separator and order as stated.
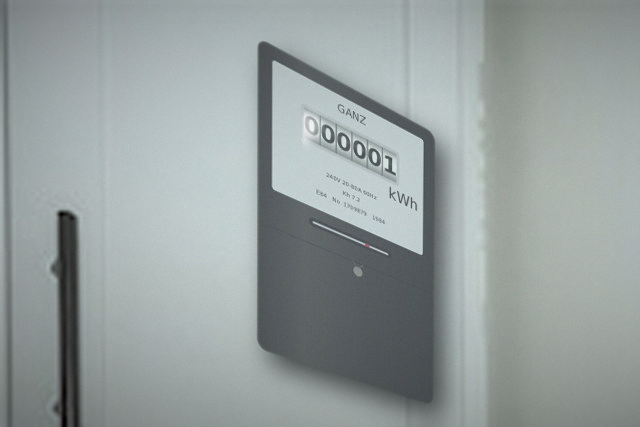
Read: 1,kWh
